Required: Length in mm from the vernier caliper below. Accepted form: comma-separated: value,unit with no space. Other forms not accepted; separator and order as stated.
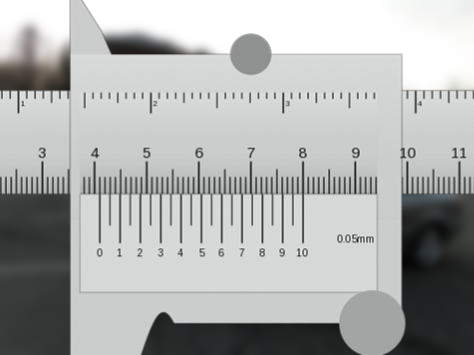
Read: 41.0,mm
